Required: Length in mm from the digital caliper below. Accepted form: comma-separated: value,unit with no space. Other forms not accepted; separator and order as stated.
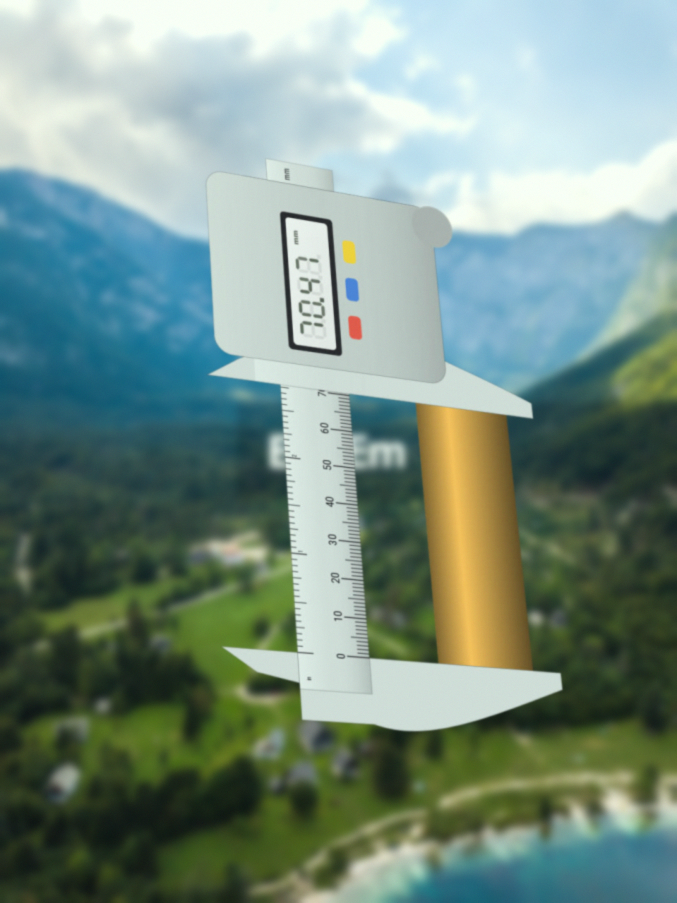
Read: 70.47,mm
